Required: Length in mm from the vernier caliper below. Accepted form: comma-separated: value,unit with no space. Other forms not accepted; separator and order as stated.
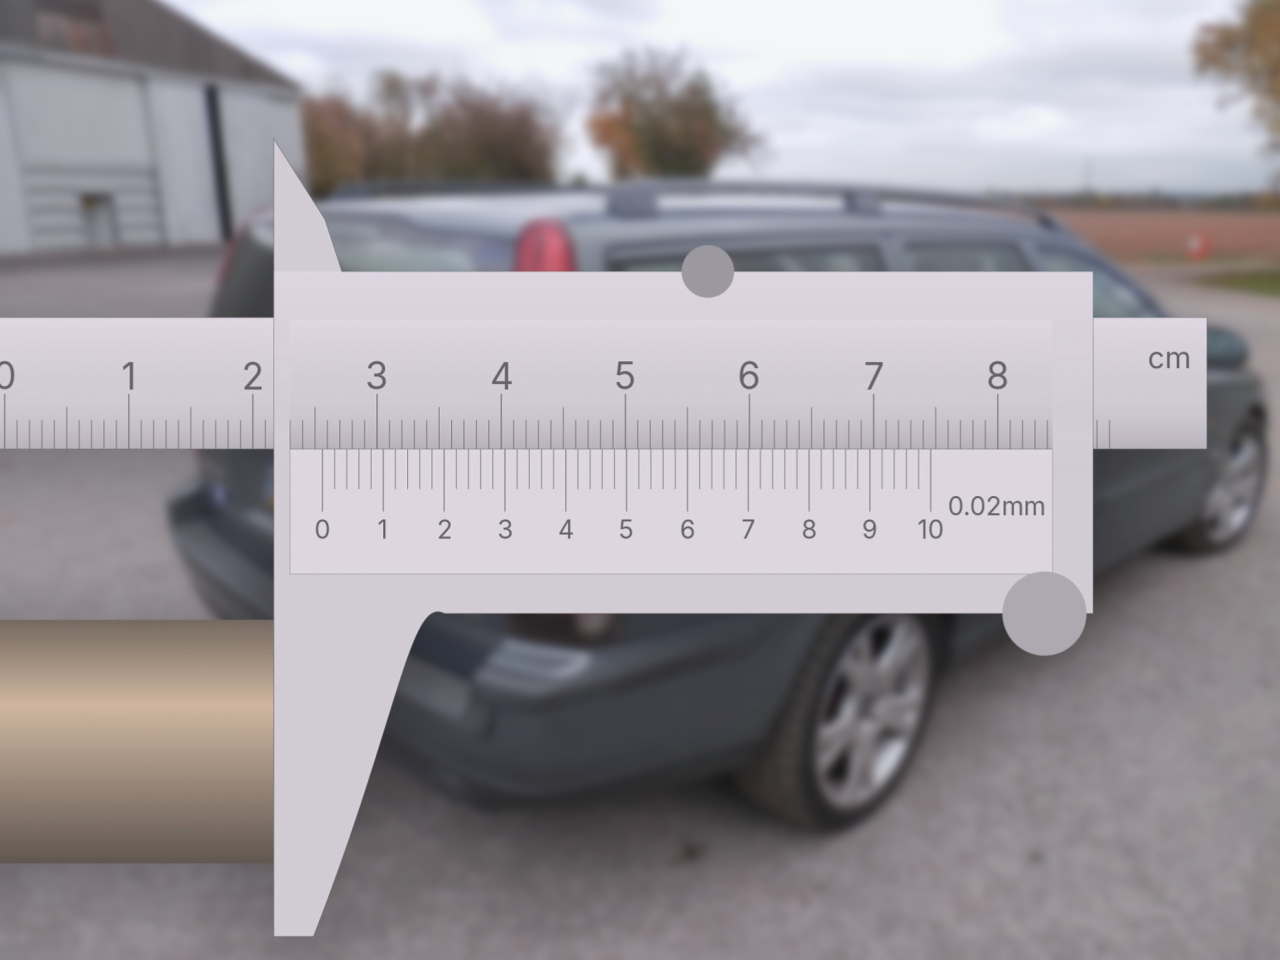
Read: 25.6,mm
